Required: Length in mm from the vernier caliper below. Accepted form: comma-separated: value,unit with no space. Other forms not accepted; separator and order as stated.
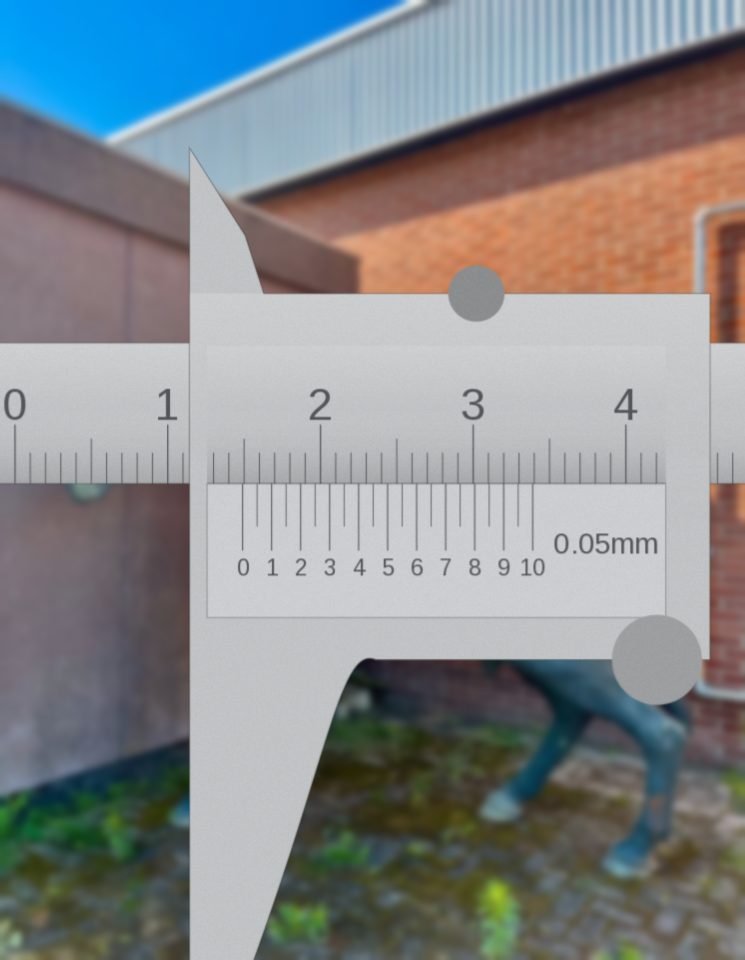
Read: 14.9,mm
